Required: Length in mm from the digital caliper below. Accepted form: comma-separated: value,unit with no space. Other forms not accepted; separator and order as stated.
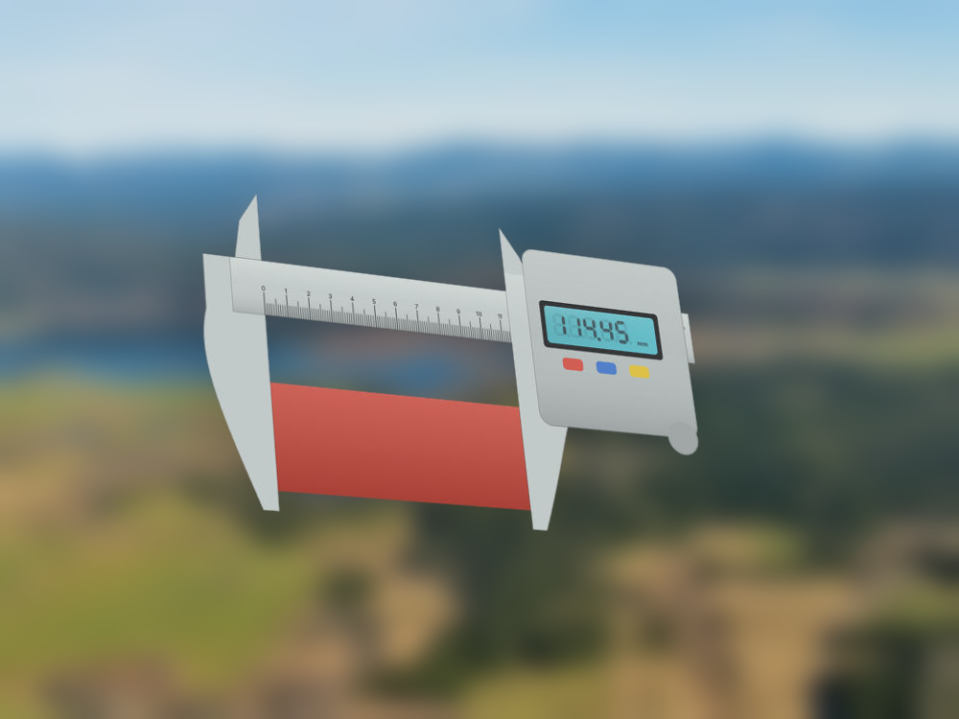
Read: 114.45,mm
